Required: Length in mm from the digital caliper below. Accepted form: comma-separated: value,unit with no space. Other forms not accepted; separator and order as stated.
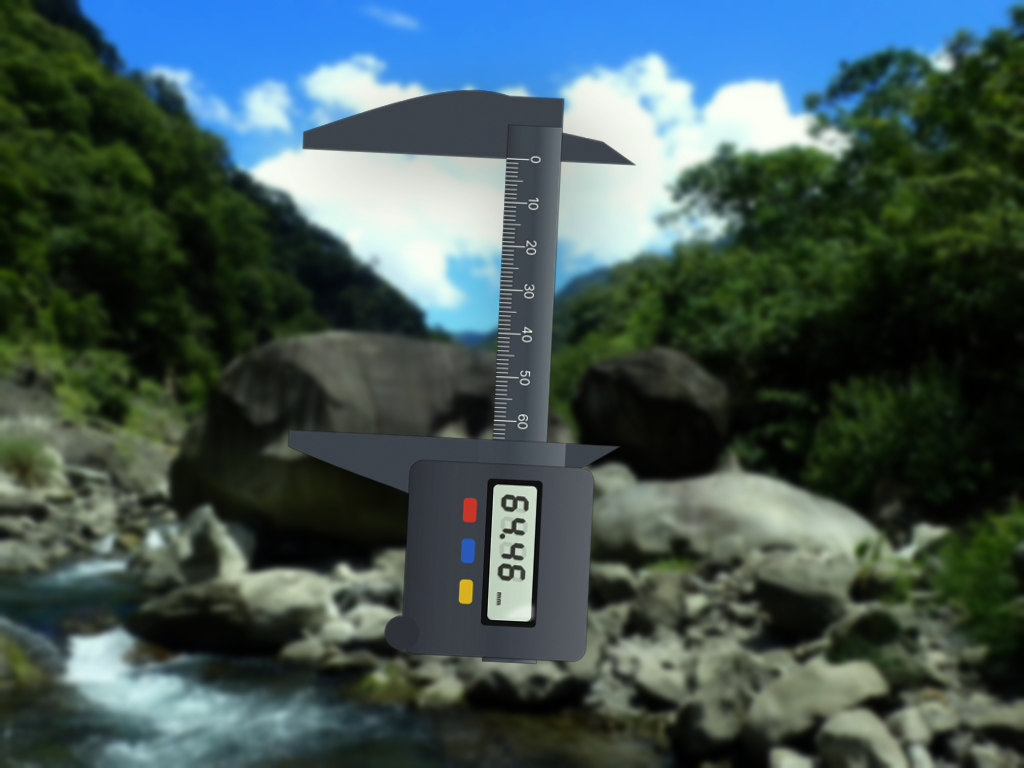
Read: 64.46,mm
